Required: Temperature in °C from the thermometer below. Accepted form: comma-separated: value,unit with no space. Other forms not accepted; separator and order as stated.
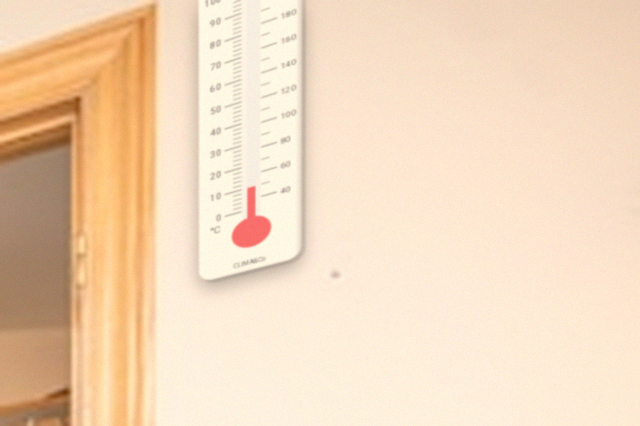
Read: 10,°C
